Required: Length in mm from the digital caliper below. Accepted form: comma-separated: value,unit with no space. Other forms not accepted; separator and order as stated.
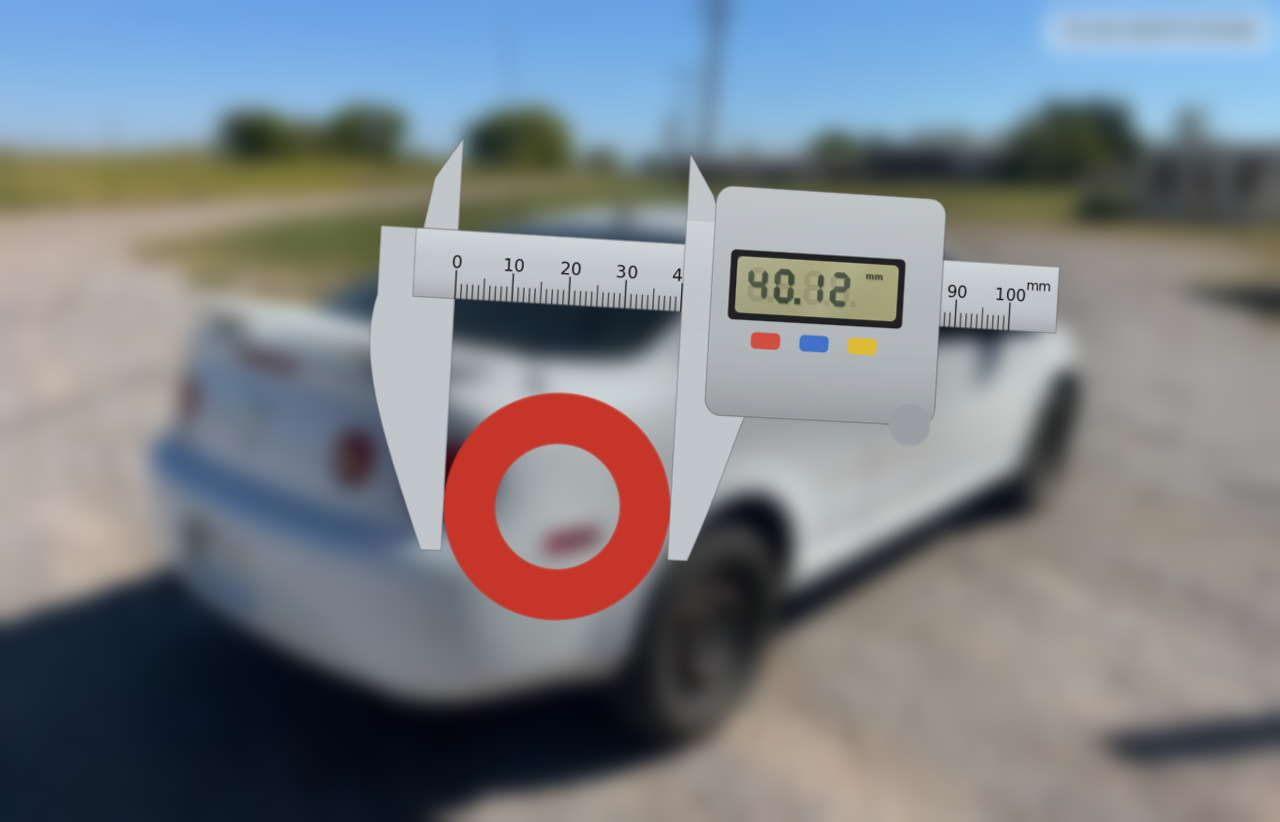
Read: 40.12,mm
